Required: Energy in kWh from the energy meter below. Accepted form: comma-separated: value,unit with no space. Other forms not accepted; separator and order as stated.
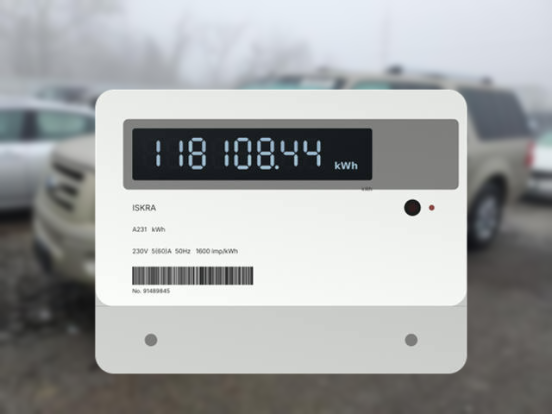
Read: 118108.44,kWh
